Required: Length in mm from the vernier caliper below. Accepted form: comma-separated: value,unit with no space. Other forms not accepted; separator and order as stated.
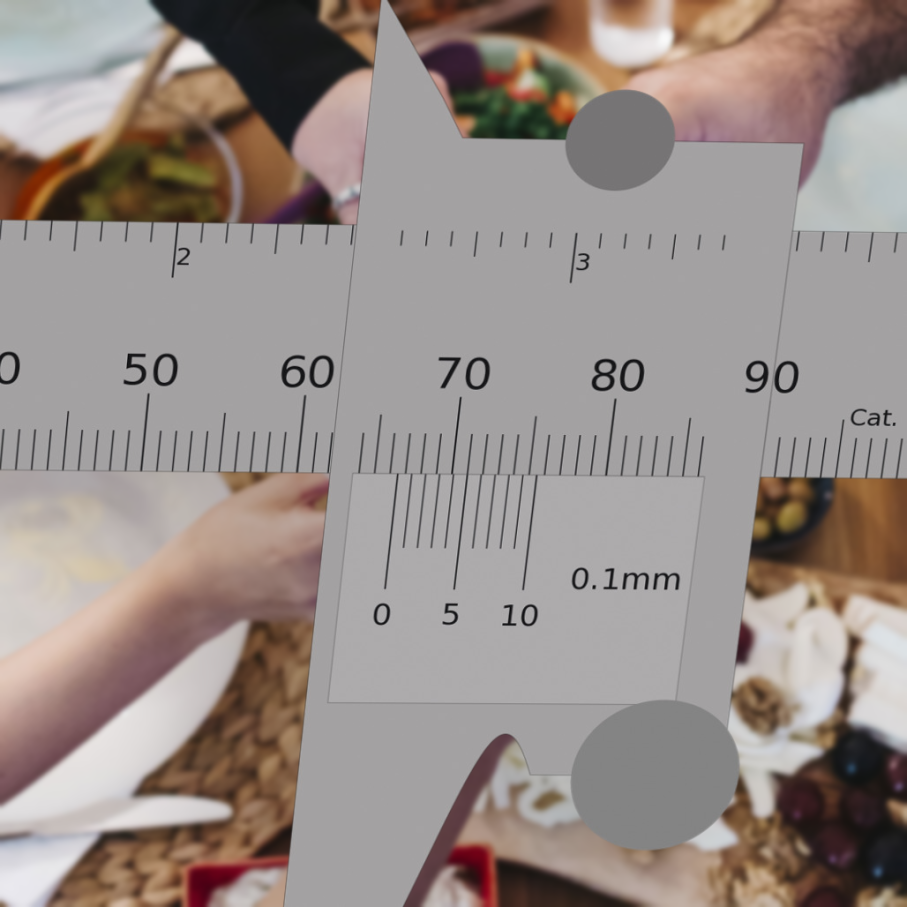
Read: 66.5,mm
